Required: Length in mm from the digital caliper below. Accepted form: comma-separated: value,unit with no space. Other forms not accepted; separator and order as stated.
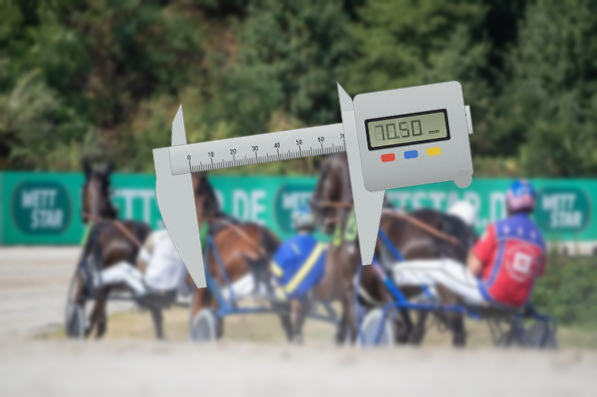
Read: 70.50,mm
